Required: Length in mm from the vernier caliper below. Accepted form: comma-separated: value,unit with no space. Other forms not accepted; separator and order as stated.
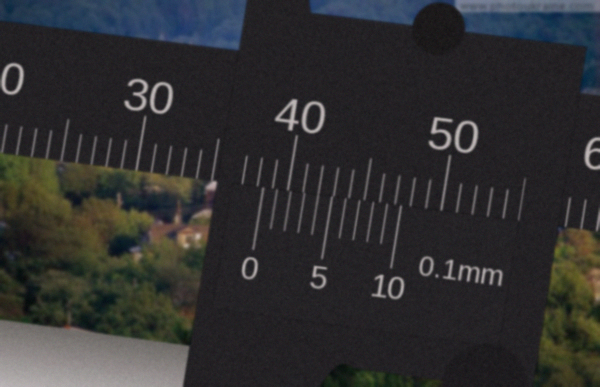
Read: 38.4,mm
